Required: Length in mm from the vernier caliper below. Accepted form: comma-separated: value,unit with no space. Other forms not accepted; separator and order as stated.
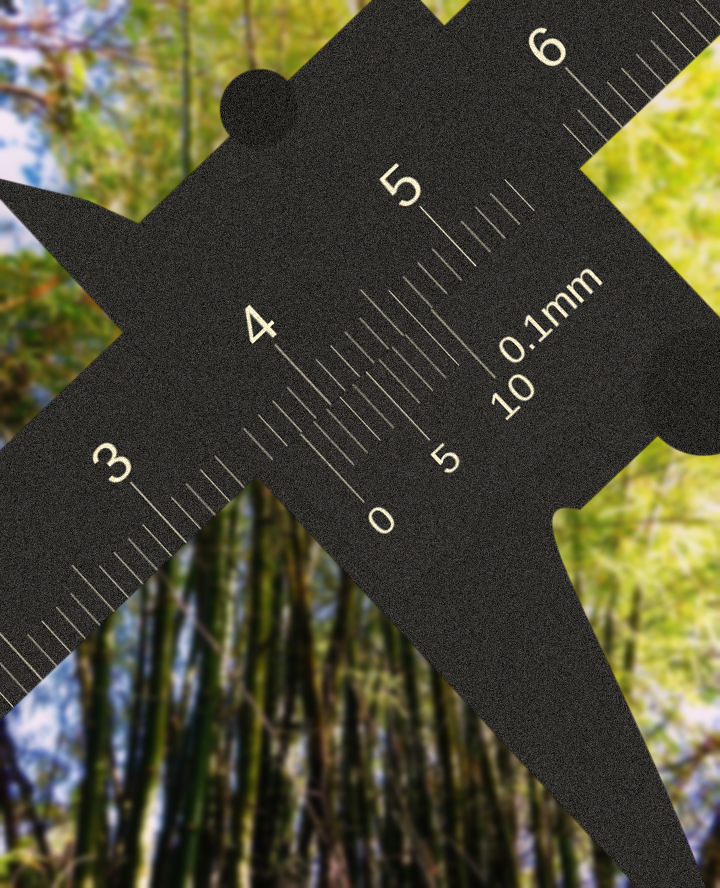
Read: 37.9,mm
